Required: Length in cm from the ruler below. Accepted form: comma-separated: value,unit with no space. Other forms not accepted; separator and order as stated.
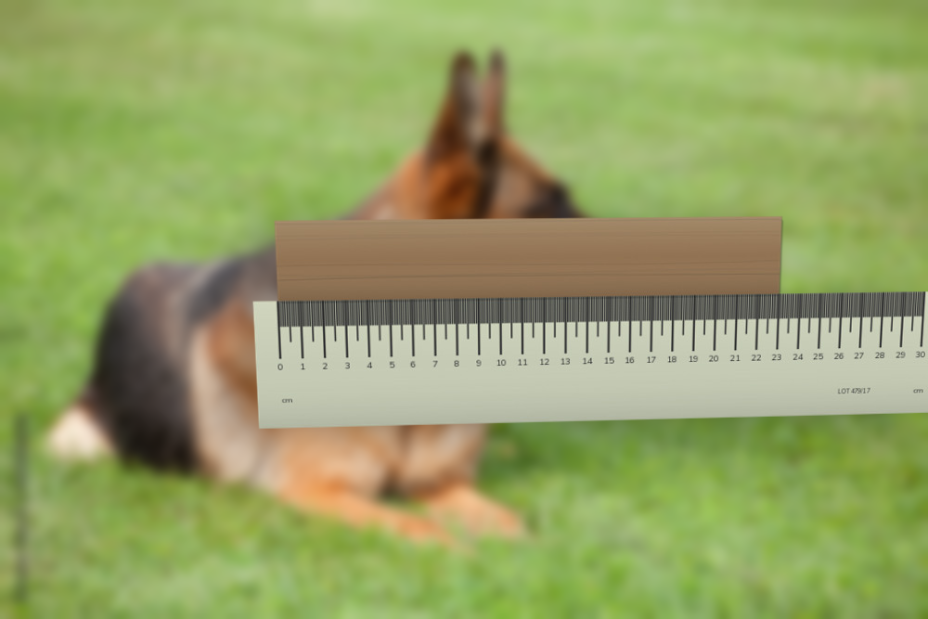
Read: 23,cm
